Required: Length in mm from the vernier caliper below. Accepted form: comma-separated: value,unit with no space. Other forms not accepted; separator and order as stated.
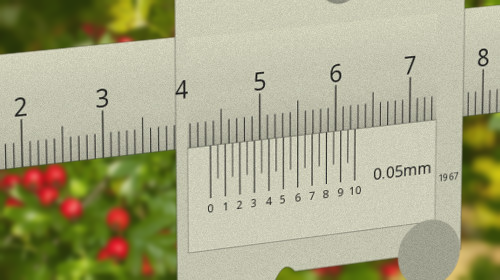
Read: 43.6,mm
